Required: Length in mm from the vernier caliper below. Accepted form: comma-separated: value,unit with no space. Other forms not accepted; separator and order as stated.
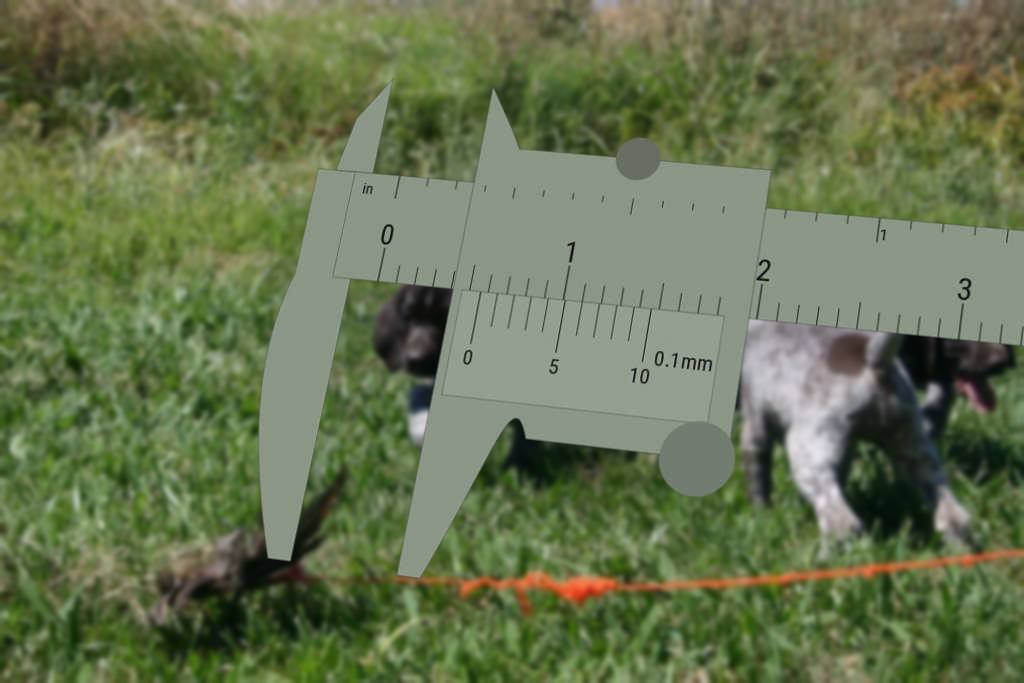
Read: 5.6,mm
